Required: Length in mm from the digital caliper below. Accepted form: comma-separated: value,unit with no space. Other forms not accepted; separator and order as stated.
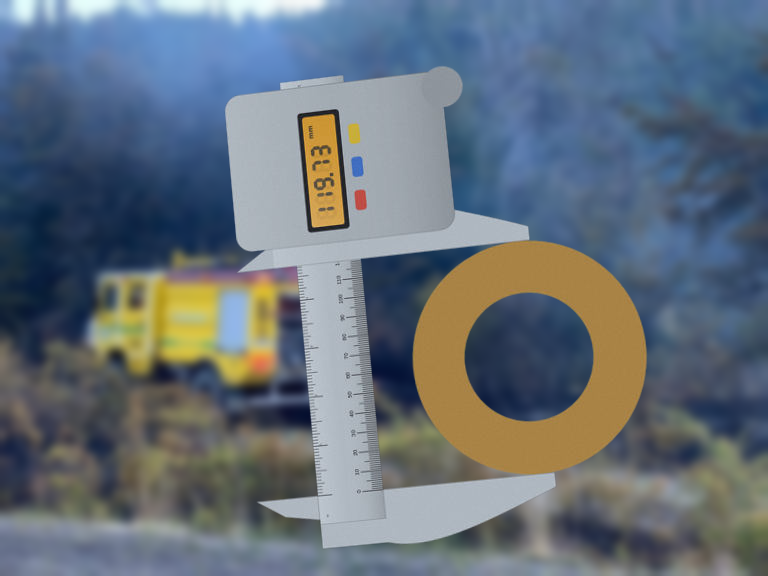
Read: 119.73,mm
